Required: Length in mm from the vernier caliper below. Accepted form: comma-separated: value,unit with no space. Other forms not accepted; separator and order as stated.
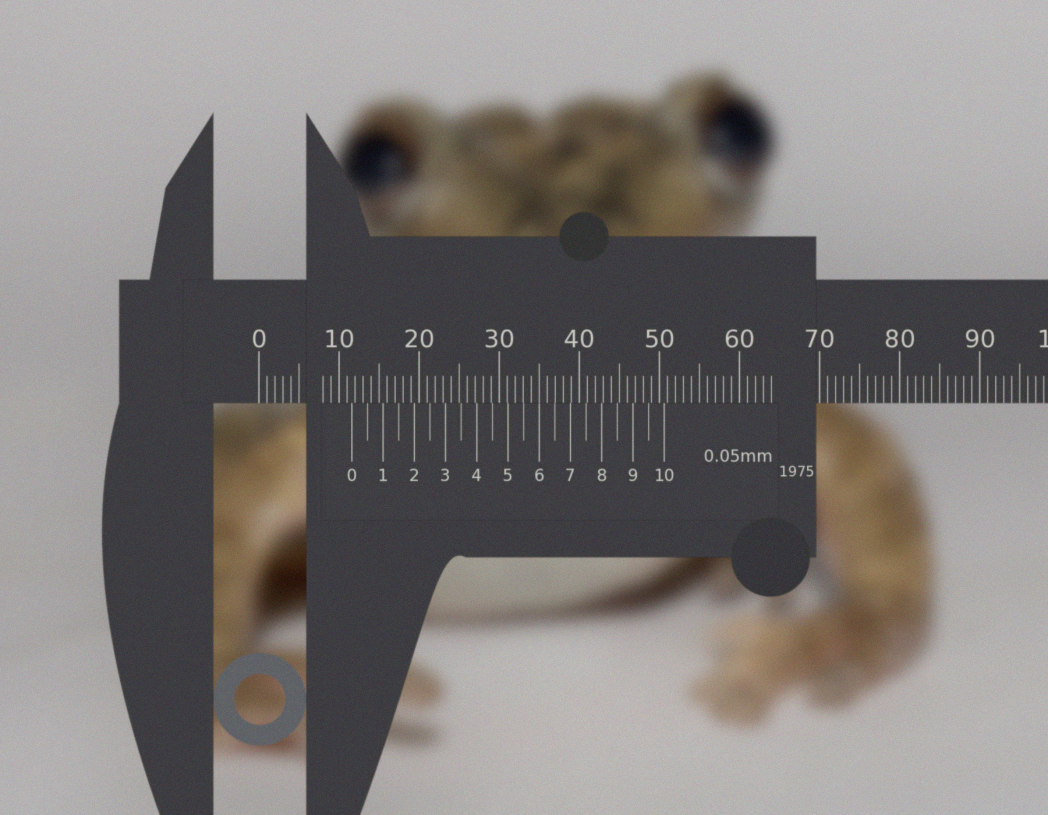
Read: 11.6,mm
